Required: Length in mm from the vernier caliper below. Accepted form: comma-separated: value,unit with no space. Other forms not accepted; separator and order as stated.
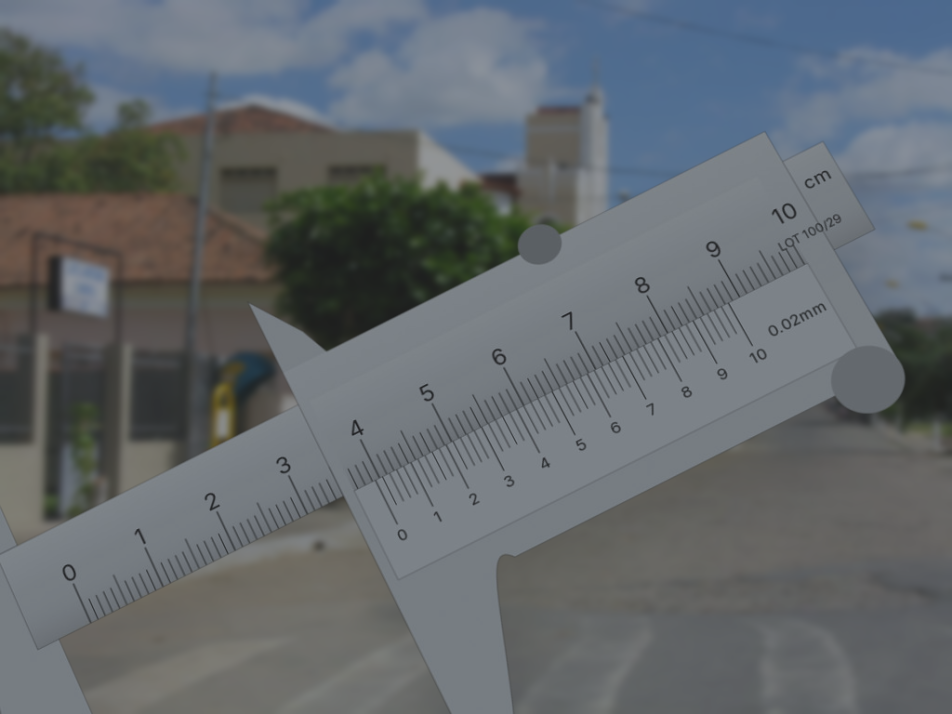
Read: 39.4,mm
